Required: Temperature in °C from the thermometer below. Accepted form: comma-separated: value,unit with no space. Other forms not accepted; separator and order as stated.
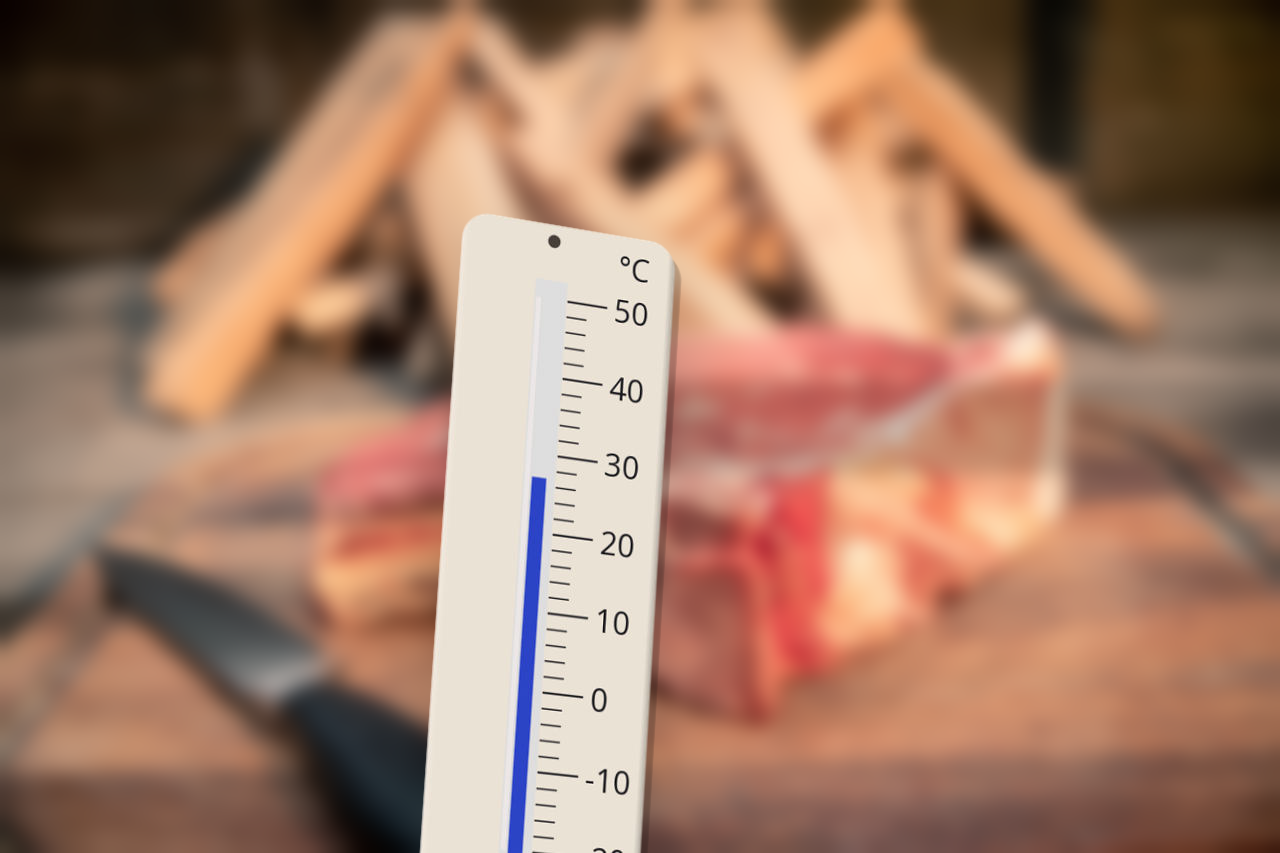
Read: 27,°C
